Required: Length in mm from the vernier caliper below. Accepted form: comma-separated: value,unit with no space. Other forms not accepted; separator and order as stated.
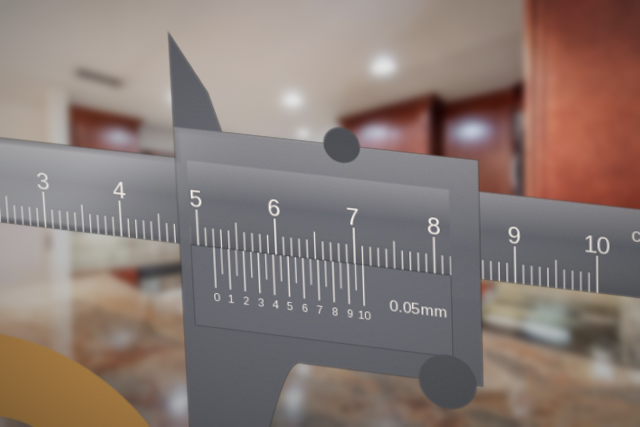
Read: 52.0,mm
